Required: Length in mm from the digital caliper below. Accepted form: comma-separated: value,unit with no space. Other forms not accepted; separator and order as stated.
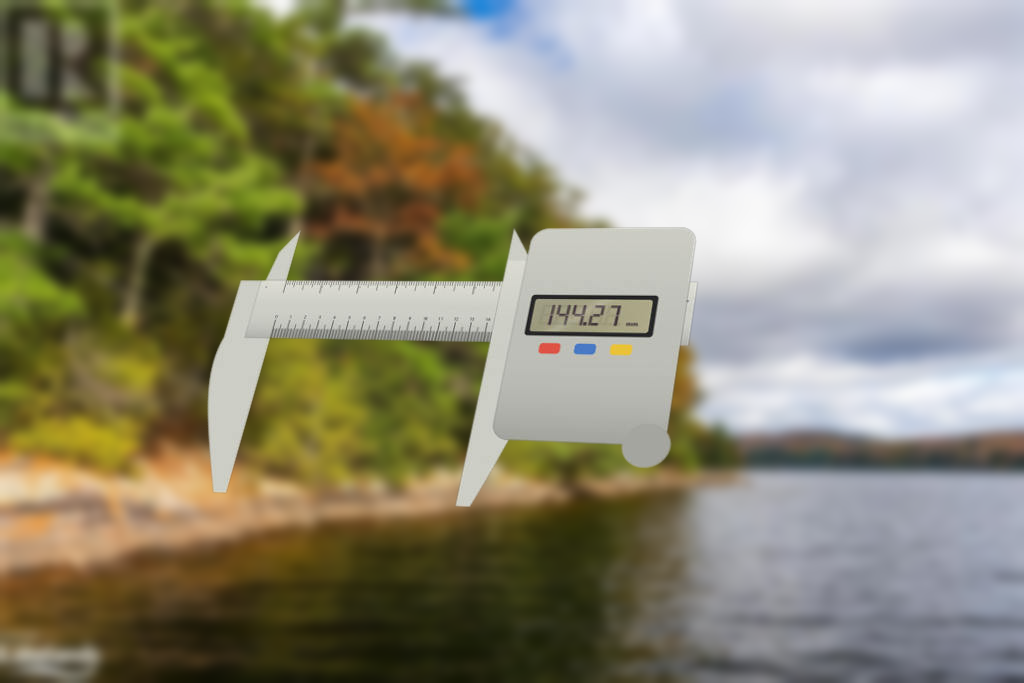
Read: 144.27,mm
